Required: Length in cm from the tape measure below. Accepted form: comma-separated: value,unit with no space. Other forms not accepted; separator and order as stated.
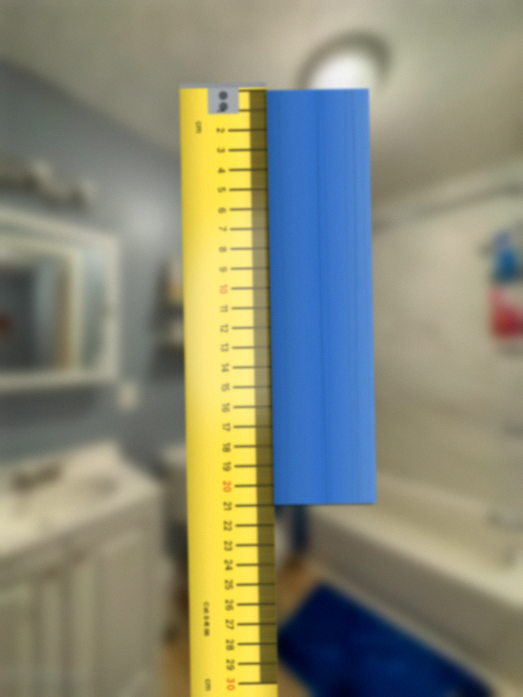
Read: 21,cm
